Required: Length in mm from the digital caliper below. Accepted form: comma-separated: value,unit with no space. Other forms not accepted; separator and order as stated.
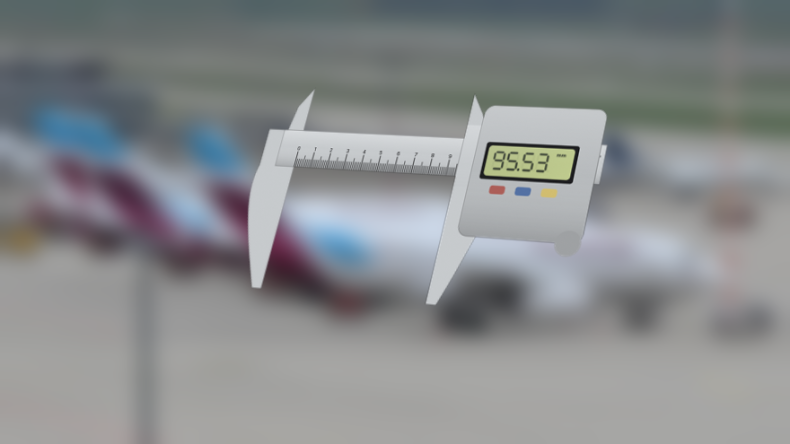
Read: 95.53,mm
